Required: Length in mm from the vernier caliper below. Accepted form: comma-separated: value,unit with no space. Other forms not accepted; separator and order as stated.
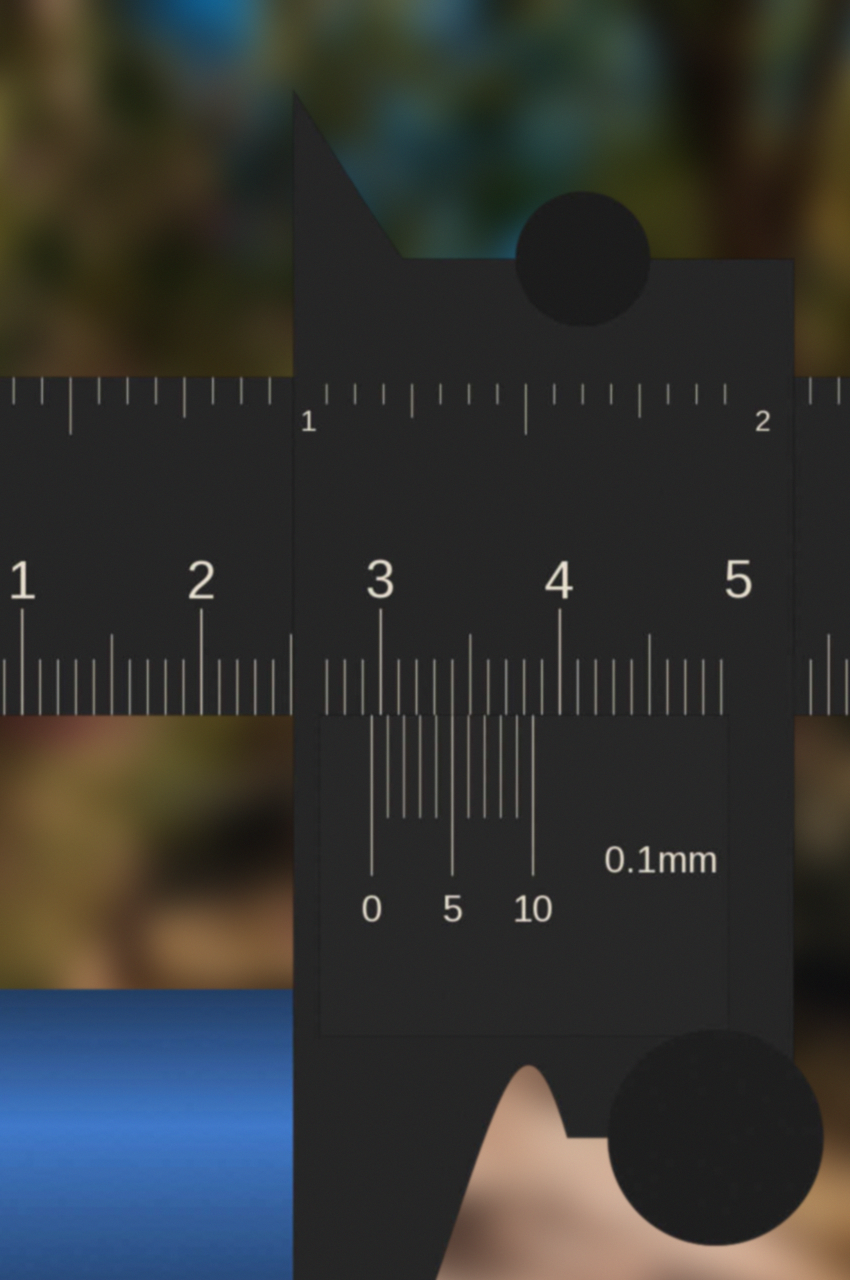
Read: 29.5,mm
